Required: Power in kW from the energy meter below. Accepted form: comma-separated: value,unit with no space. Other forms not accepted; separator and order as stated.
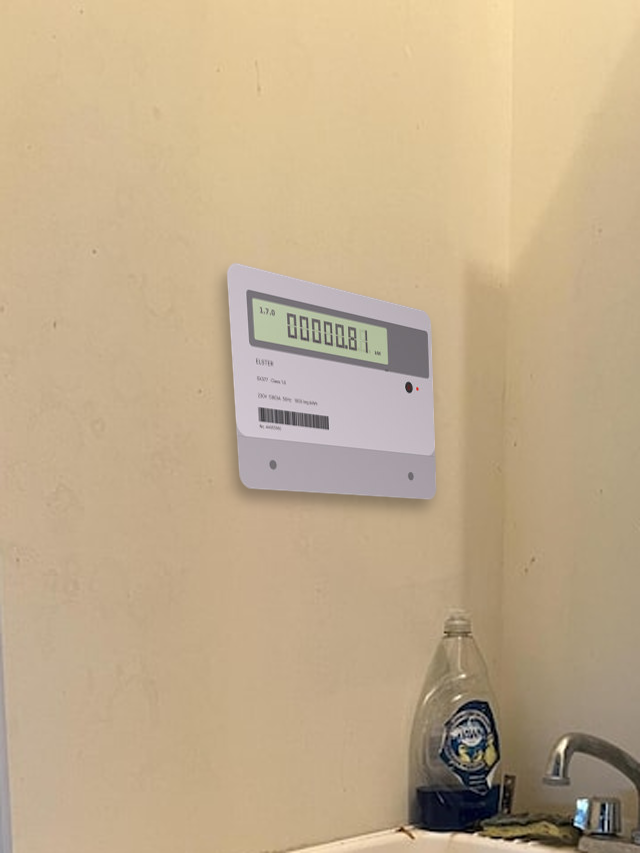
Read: 0.81,kW
